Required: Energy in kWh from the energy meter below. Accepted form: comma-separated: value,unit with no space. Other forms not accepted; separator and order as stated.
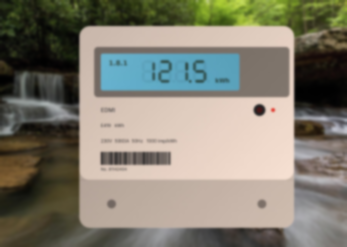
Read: 121.5,kWh
